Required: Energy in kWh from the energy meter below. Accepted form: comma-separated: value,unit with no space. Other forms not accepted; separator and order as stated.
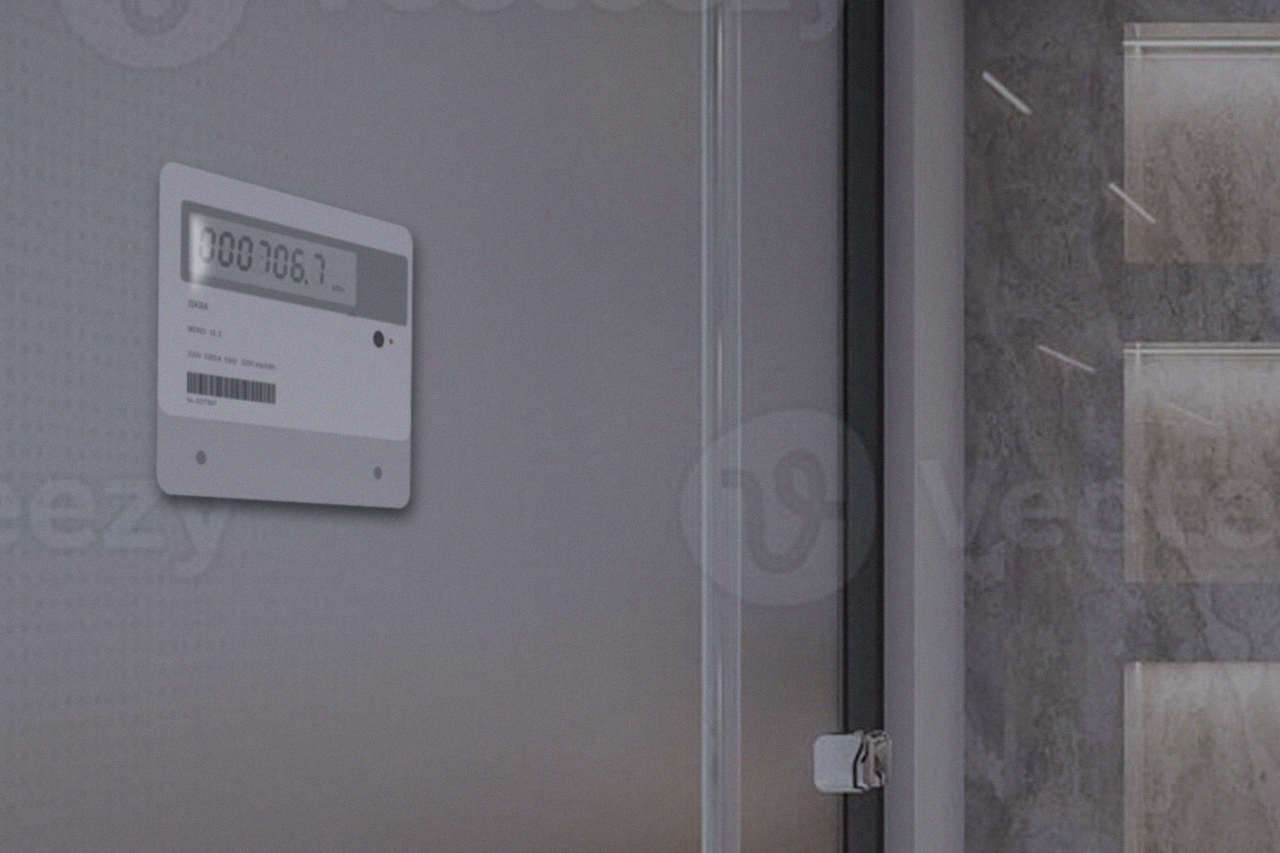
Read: 706.7,kWh
